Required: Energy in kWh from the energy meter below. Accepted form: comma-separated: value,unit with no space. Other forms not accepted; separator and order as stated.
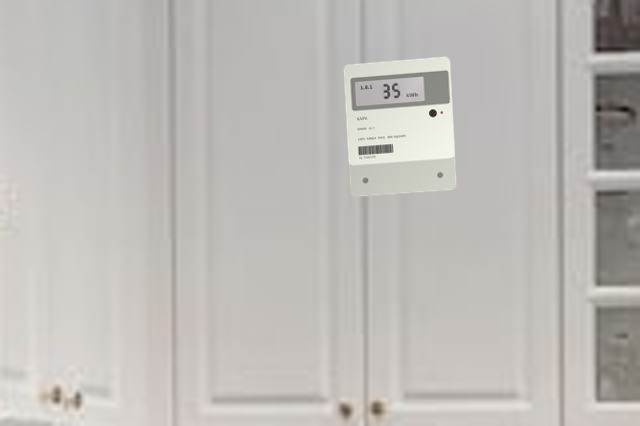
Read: 35,kWh
